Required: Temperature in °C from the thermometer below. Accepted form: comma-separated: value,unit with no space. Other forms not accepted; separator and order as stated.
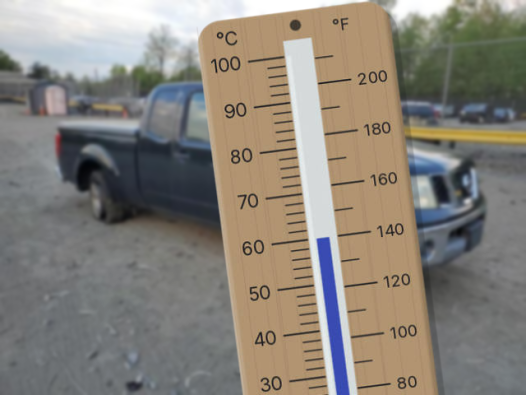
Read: 60,°C
